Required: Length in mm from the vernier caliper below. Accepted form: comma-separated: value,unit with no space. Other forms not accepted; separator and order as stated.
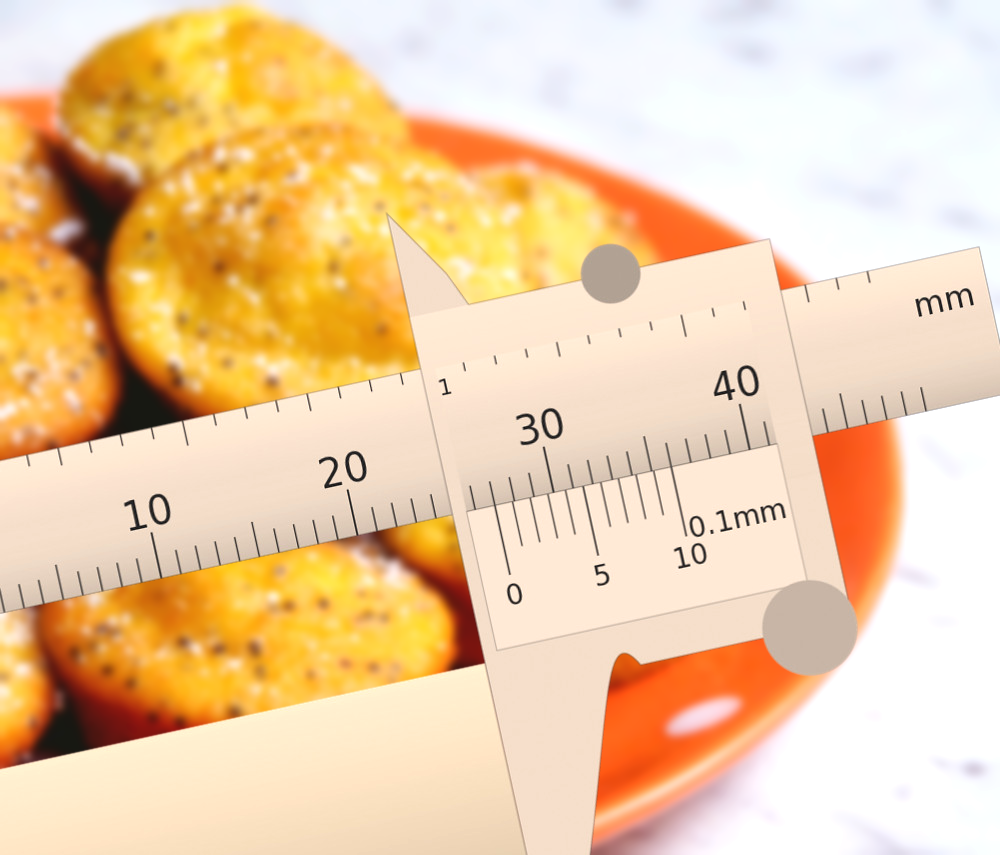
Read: 27.0,mm
